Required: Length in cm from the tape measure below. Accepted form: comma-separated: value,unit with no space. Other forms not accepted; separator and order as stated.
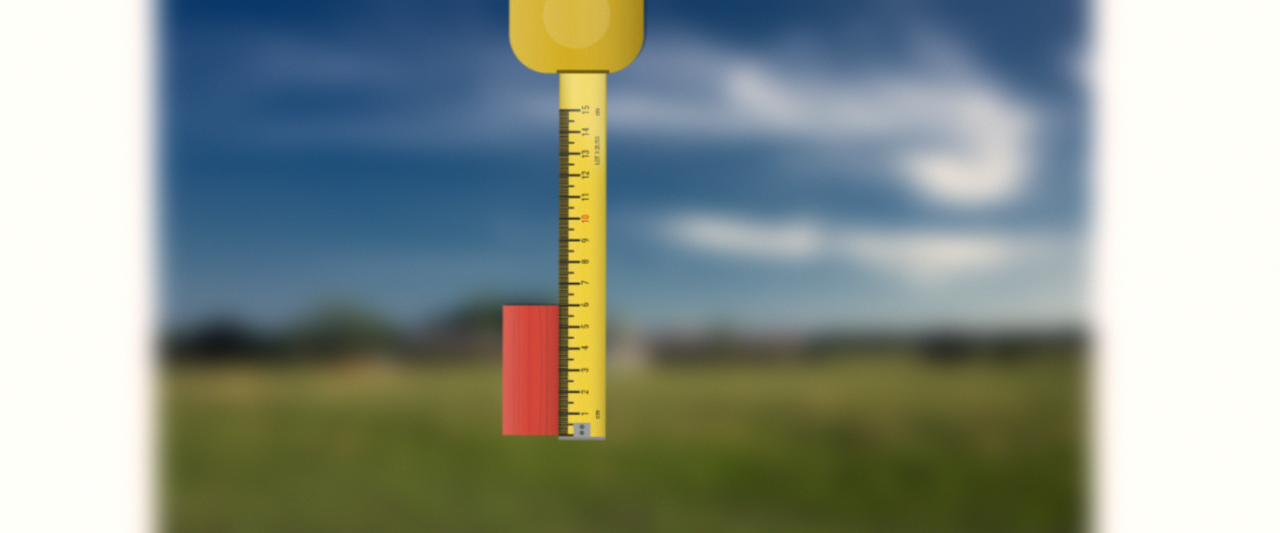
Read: 6,cm
